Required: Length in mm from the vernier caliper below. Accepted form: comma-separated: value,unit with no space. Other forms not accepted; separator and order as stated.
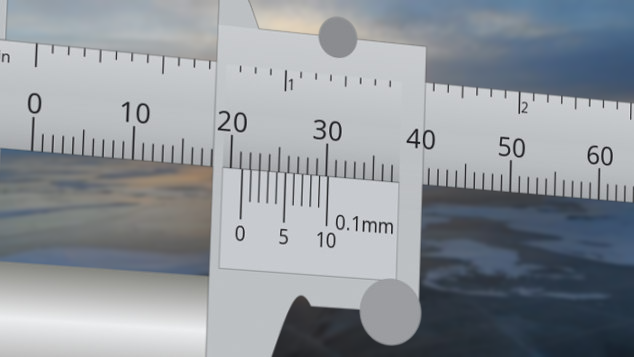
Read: 21.2,mm
